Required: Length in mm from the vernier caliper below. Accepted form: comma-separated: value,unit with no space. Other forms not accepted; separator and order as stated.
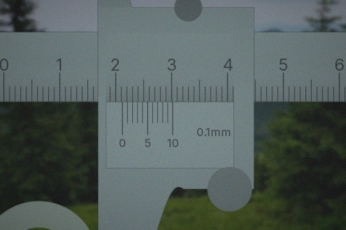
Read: 21.2,mm
